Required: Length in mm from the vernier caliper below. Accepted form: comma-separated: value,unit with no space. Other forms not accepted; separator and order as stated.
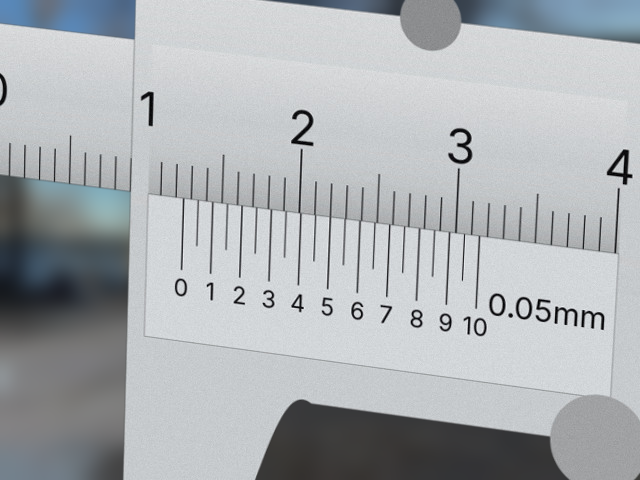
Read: 12.5,mm
